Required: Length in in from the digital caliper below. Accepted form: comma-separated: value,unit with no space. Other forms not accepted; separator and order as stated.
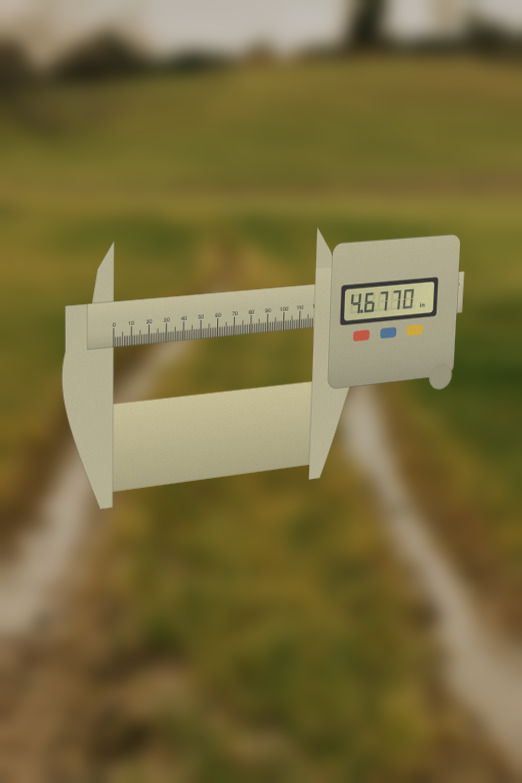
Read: 4.6770,in
